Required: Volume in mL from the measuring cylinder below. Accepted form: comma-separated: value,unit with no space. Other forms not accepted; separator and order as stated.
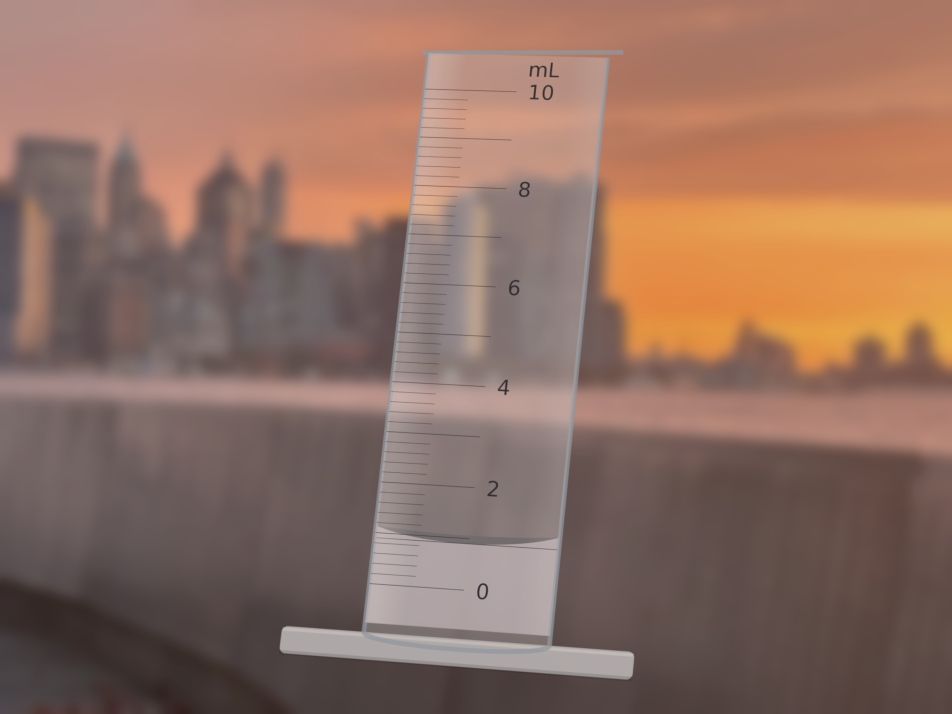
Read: 0.9,mL
